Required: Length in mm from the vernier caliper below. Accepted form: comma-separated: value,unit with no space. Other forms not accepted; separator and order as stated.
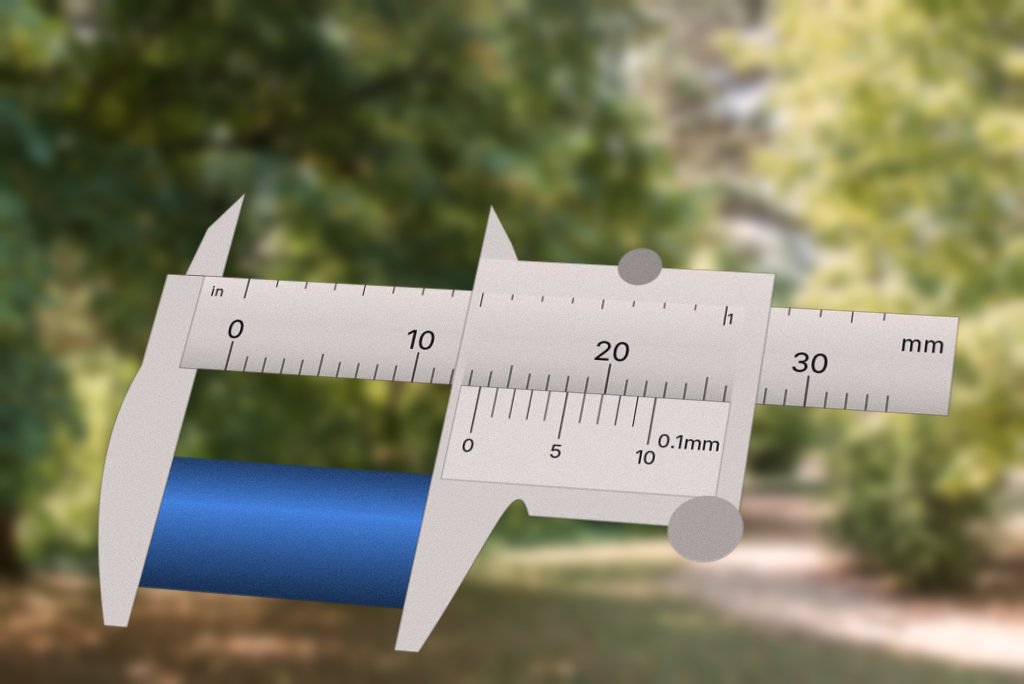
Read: 13.6,mm
